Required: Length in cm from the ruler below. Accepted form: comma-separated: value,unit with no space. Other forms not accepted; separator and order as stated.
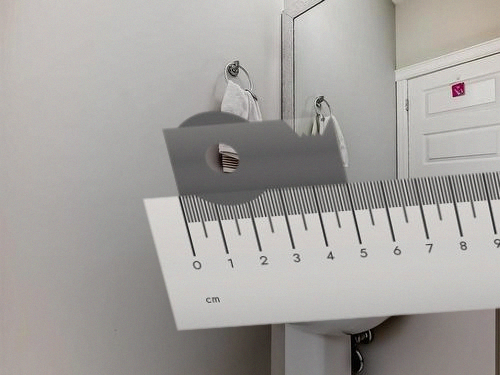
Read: 5,cm
